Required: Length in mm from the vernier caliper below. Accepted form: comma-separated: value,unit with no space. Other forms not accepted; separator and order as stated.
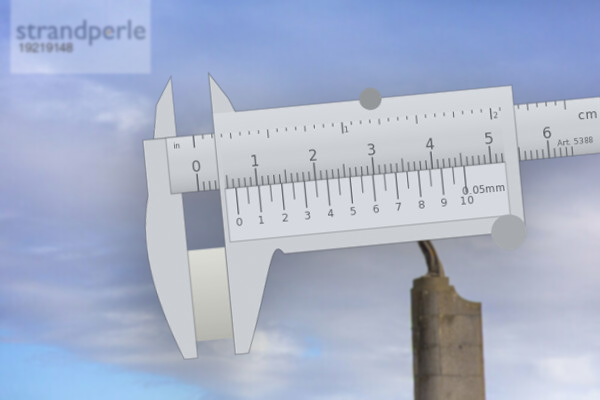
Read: 6.4,mm
